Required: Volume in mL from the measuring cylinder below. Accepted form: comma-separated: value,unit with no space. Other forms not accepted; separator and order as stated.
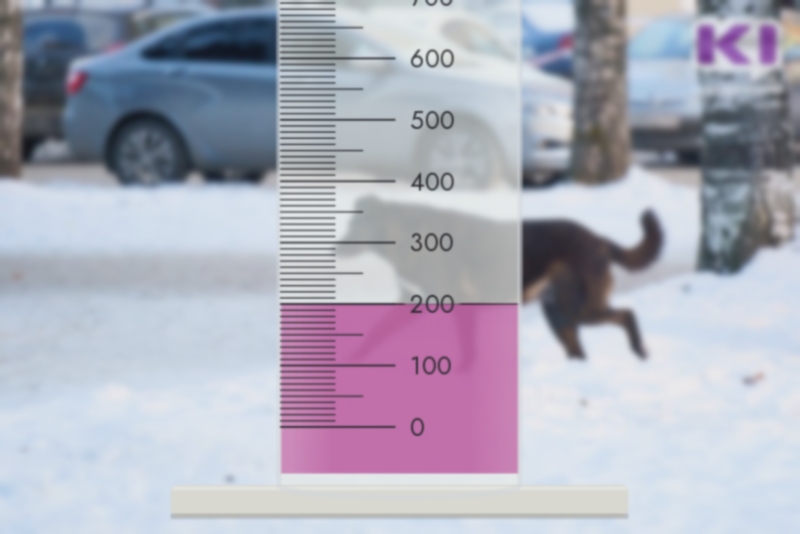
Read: 200,mL
